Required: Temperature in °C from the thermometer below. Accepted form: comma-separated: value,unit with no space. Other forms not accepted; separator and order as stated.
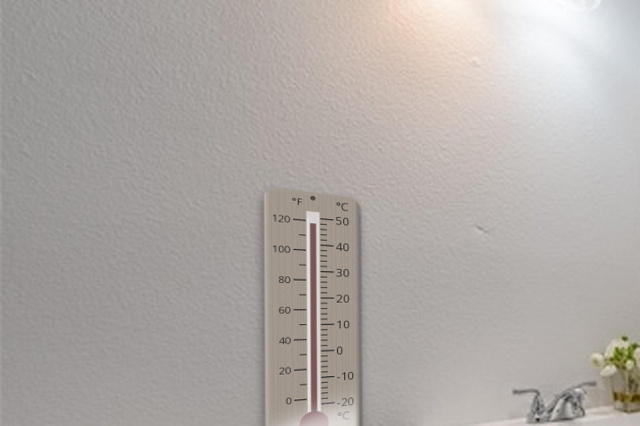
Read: 48,°C
